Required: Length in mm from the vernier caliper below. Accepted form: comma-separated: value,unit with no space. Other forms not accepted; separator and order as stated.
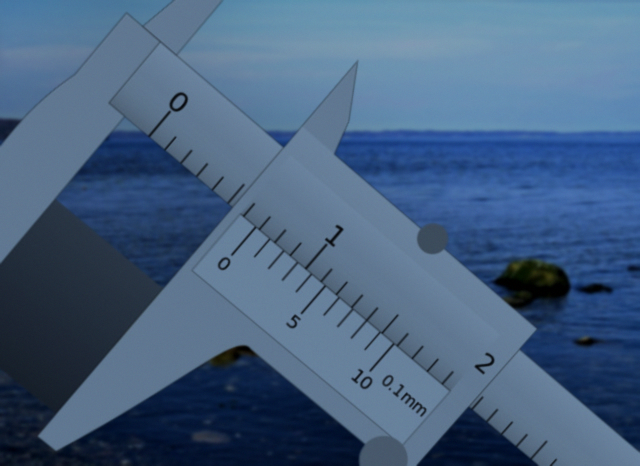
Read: 6.8,mm
